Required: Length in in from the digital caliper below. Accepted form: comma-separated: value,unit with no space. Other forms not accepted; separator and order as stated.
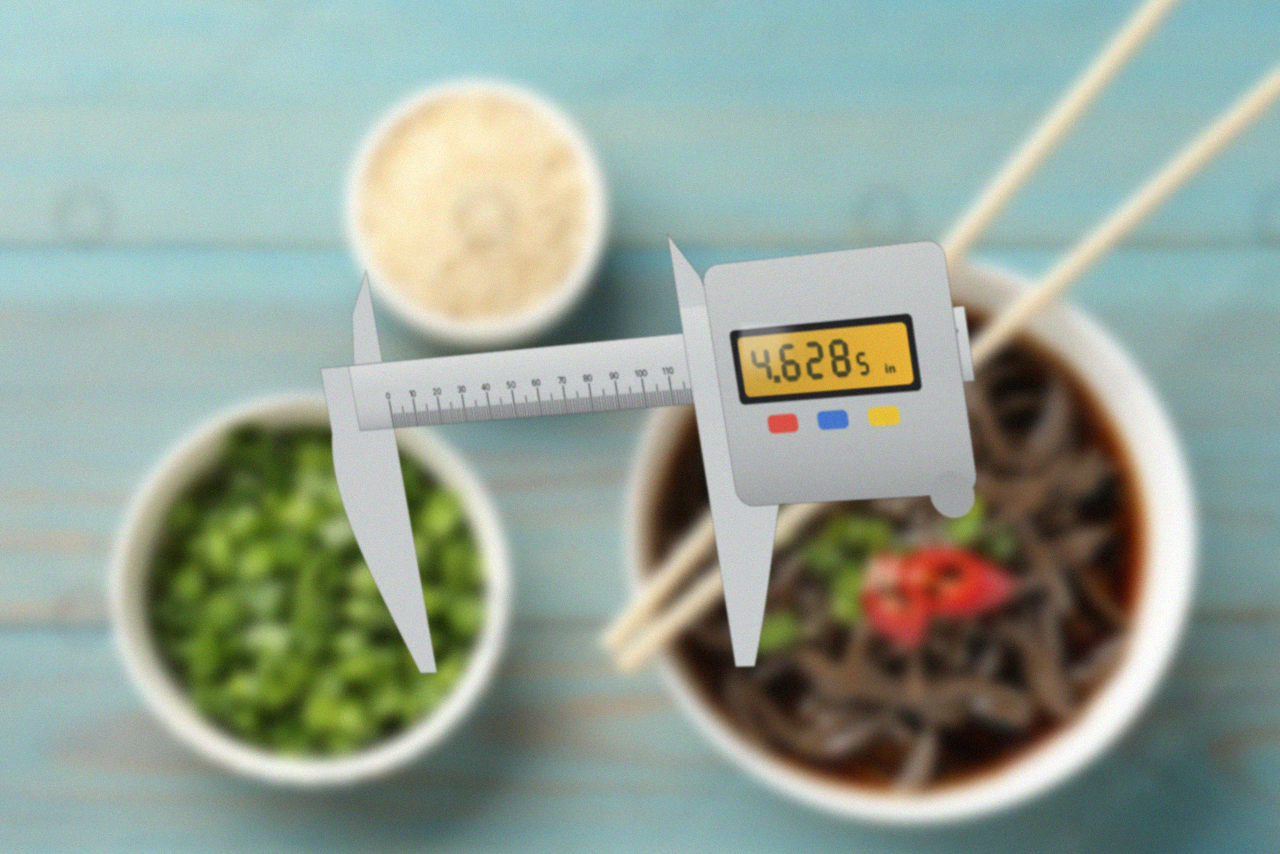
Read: 4.6285,in
